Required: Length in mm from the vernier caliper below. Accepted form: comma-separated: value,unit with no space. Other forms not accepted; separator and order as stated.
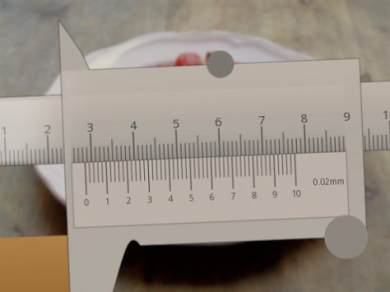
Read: 28.5,mm
